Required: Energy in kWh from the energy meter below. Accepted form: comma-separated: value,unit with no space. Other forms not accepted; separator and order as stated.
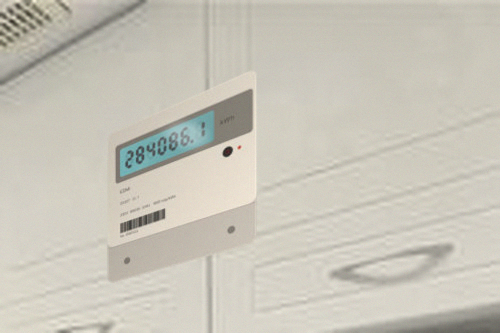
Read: 284086.1,kWh
